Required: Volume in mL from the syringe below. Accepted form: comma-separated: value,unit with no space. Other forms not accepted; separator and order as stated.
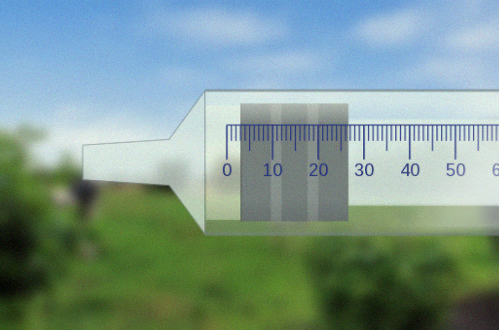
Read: 3,mL
